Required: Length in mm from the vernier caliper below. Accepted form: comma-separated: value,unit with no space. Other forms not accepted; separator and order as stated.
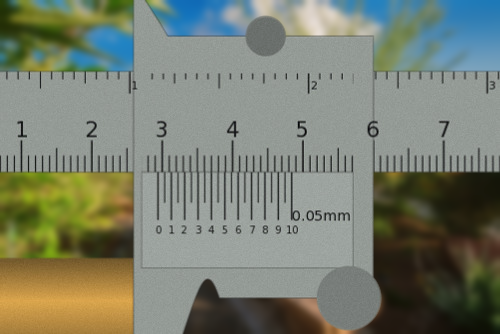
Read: 29.4,mm
